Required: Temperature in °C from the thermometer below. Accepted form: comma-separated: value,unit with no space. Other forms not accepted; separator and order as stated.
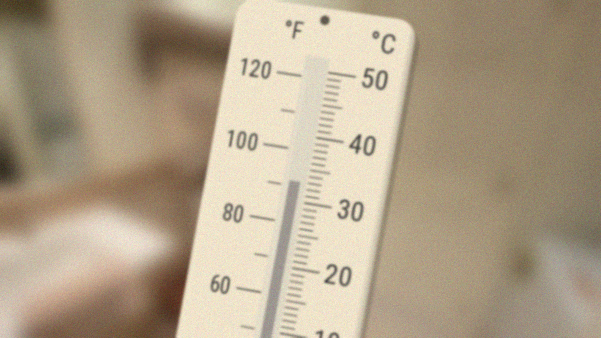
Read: 33,°C
